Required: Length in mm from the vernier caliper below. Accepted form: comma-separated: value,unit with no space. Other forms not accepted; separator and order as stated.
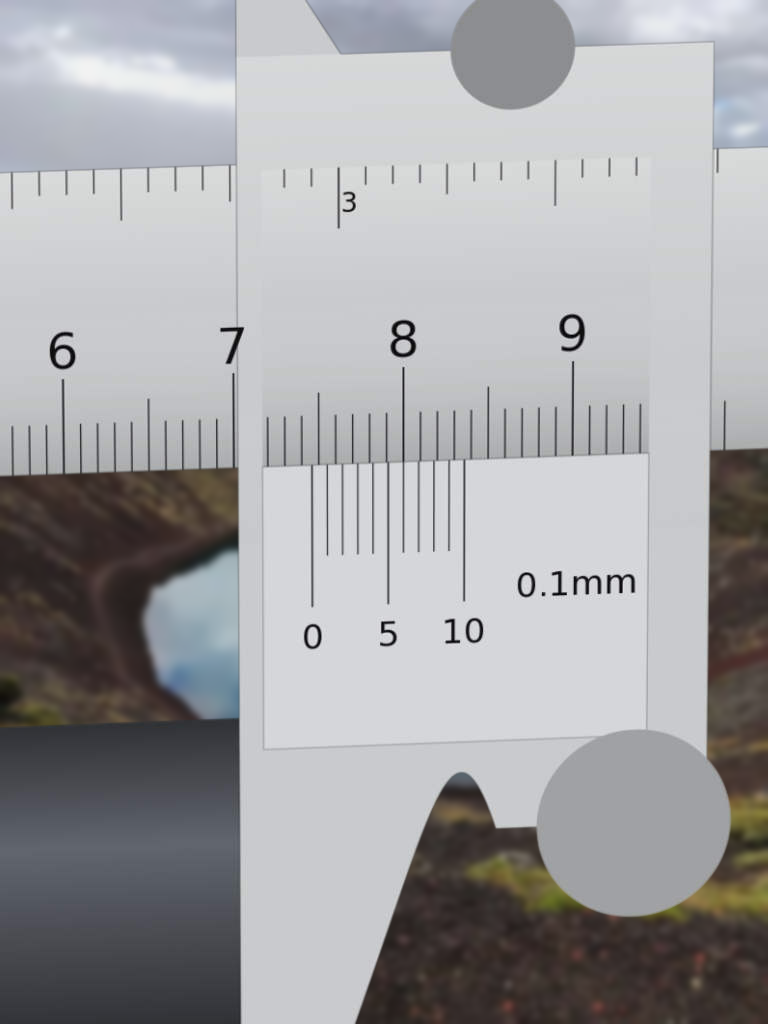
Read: 74.6,mm
